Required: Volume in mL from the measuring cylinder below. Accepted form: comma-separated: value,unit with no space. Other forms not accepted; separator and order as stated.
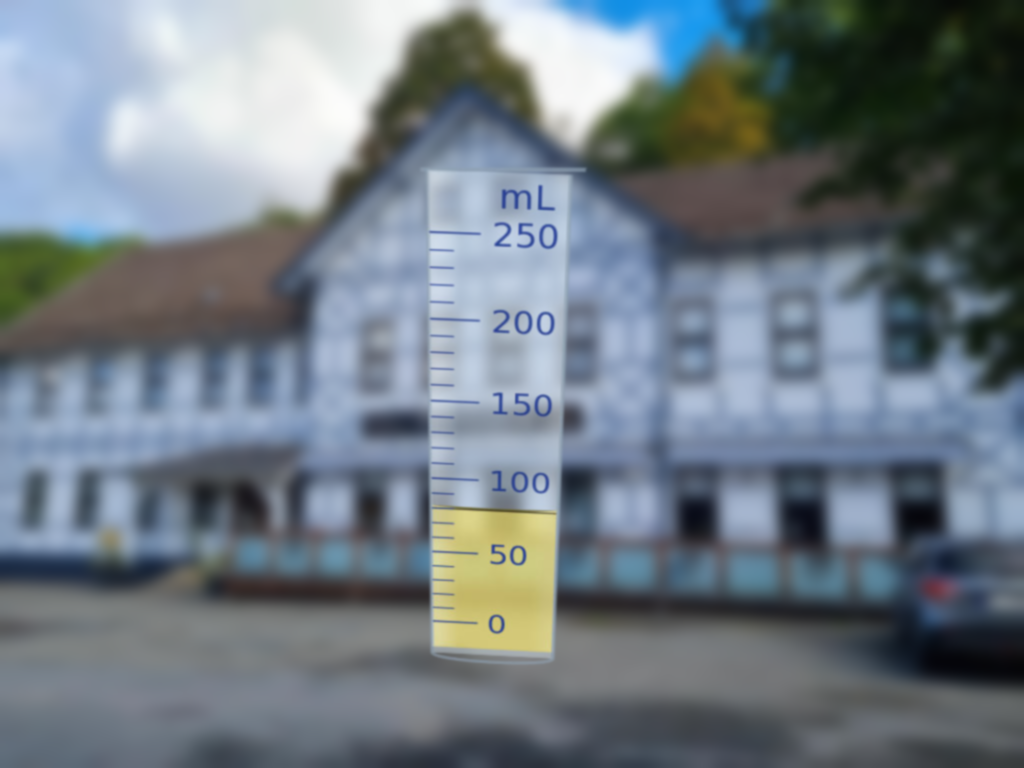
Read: 80,mL
